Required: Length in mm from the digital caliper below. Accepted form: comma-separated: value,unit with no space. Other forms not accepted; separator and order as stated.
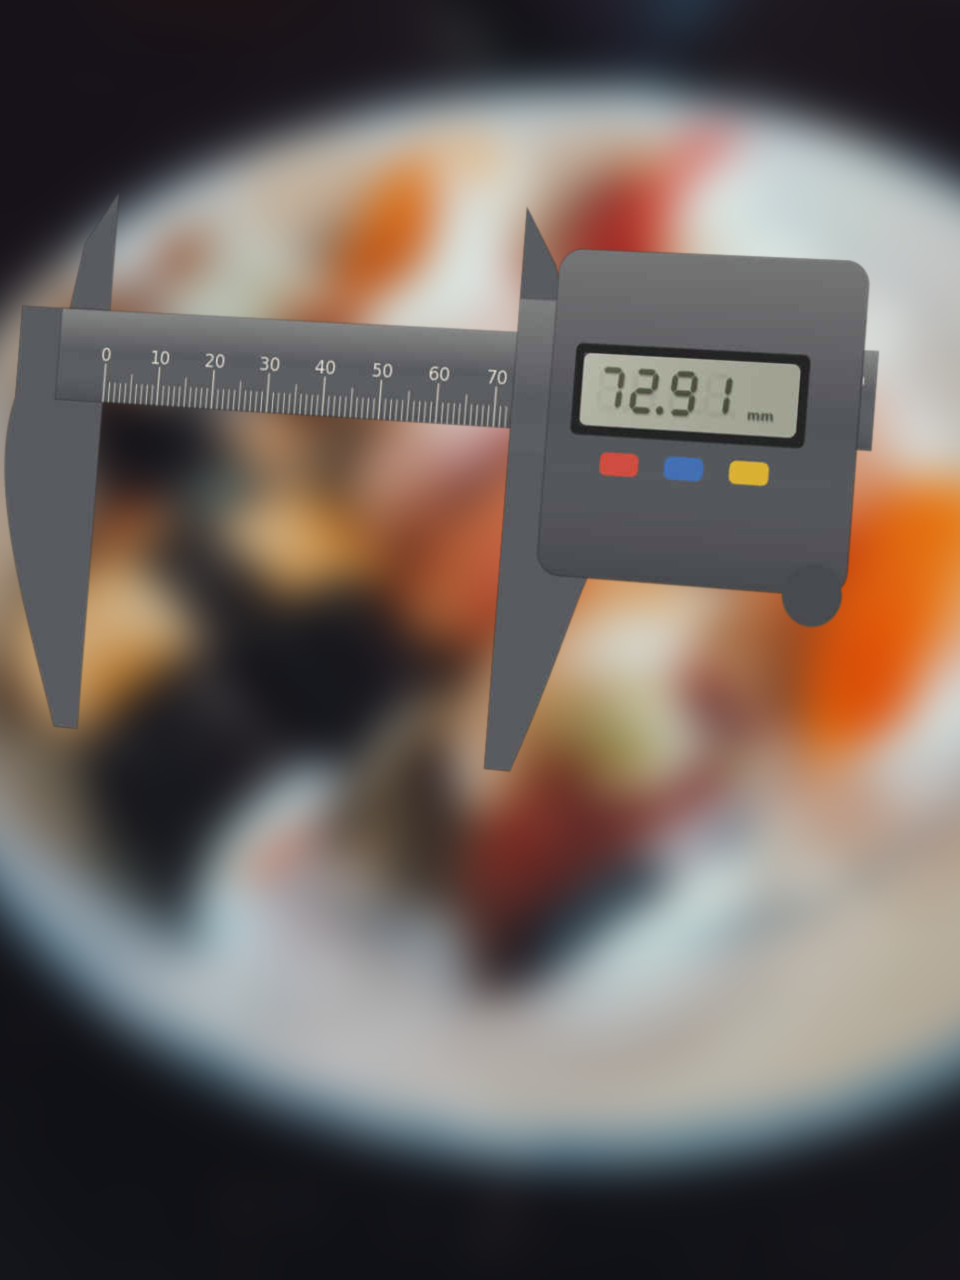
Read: 72.91,mm
